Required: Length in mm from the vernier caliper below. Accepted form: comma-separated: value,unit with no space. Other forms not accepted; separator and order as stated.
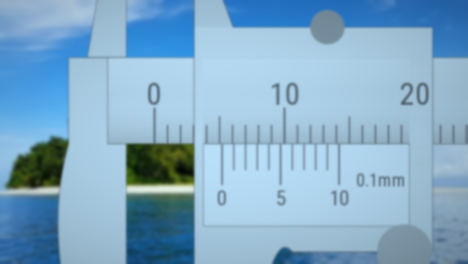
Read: 5.2,mm
